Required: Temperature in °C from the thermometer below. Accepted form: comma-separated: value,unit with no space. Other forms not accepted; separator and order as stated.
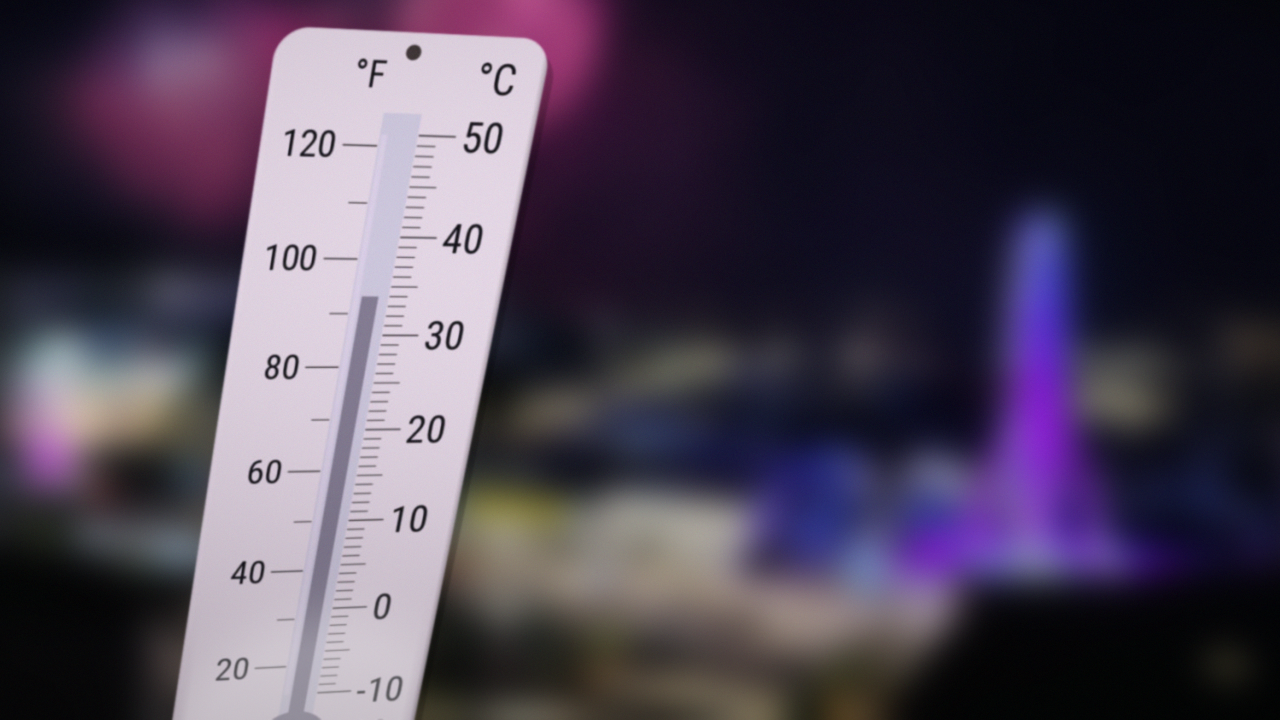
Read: 34,°C
